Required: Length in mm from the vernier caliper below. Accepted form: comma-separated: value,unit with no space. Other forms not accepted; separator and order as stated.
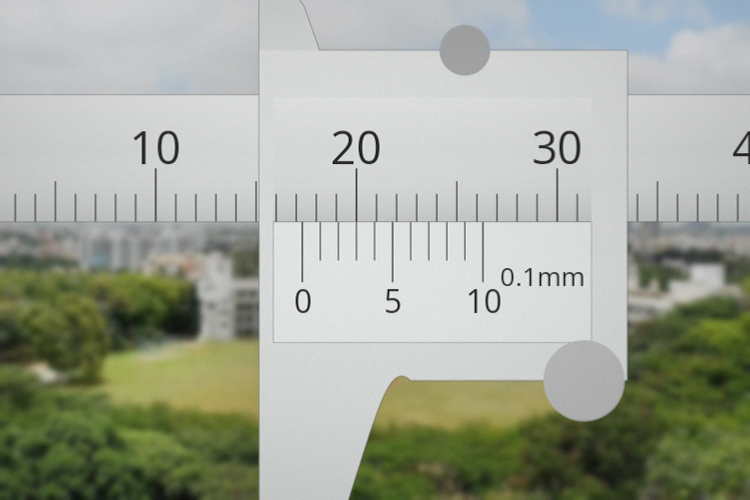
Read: 17.3,mm
